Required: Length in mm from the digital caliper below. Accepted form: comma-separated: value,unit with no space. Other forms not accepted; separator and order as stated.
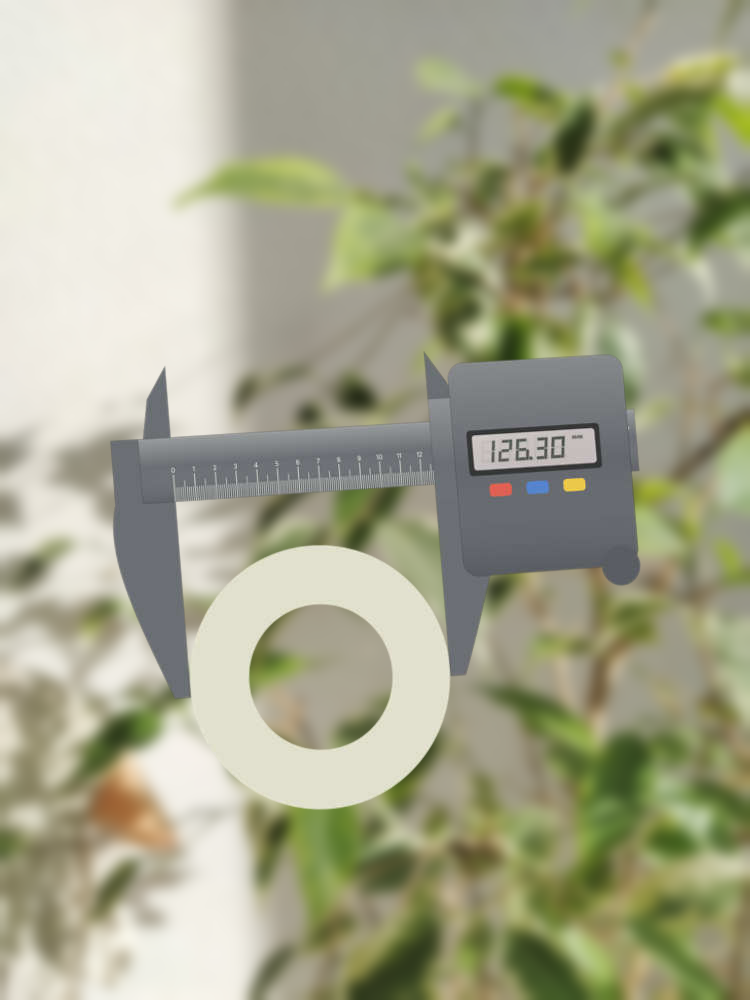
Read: 126.30,mm
